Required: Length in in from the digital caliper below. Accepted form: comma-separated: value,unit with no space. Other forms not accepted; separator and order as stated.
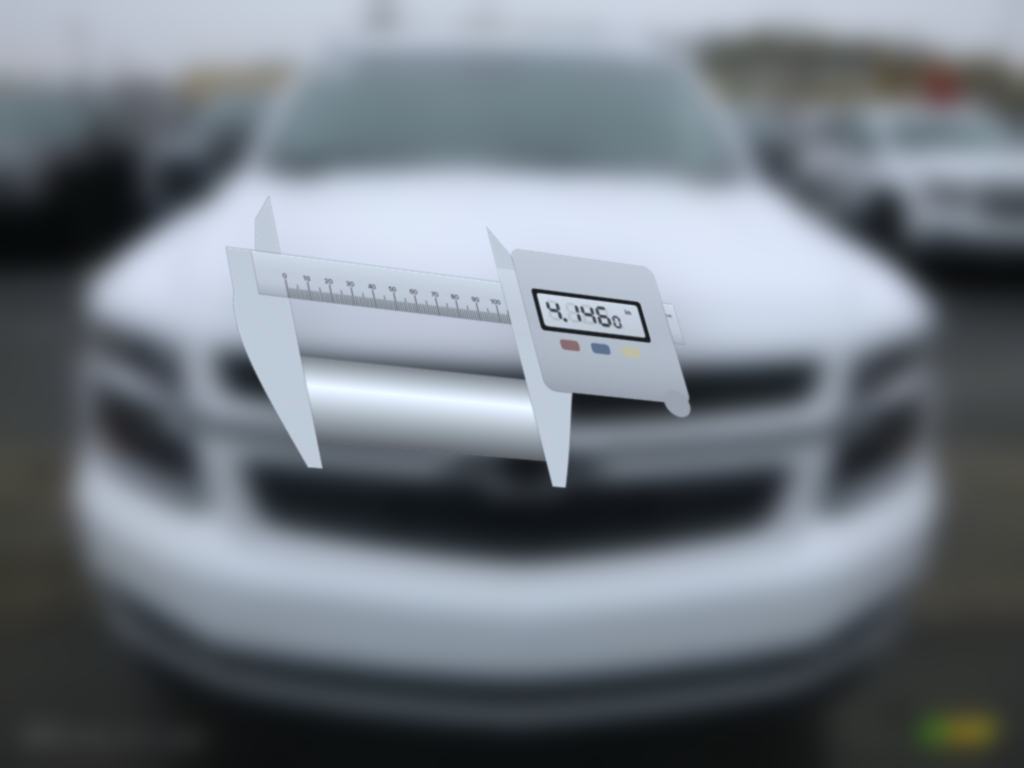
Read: 4.1460,in
